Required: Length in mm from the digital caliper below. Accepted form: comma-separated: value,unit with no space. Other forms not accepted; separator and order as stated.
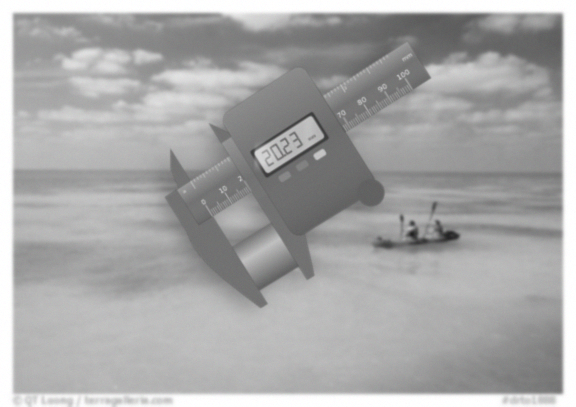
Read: 20.23,mm
